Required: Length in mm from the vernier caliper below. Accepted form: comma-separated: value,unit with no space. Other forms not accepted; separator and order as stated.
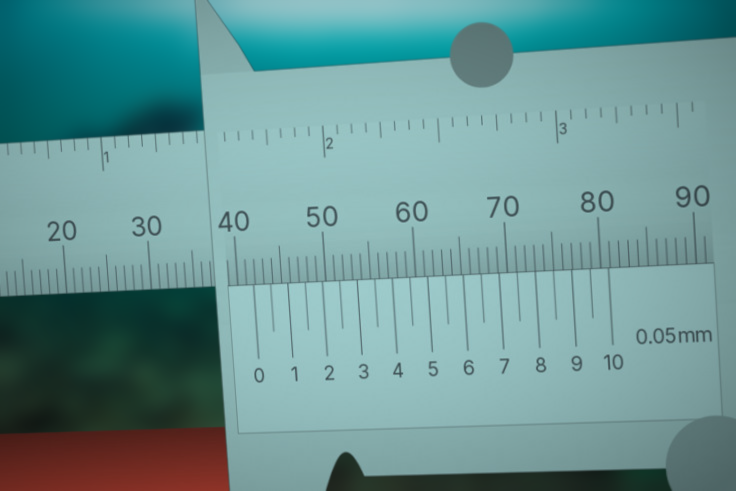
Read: 41.8,mm
